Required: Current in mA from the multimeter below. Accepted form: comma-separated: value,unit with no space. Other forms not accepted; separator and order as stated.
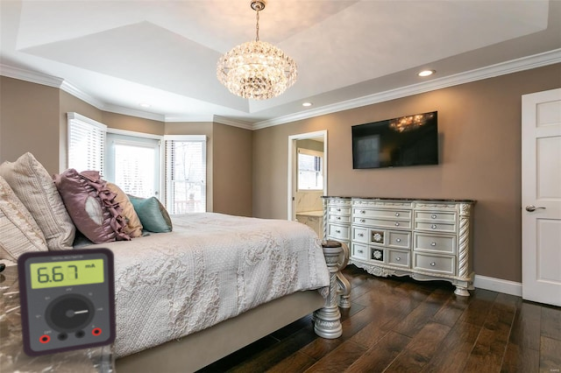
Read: 6.67,mA
